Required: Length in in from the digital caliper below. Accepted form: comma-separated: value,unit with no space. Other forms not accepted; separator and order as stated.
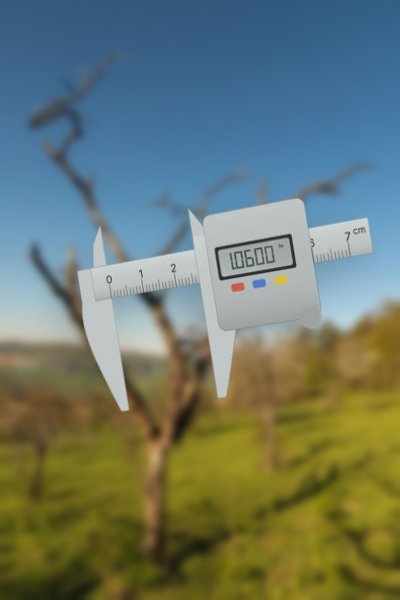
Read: 1.0600,in
